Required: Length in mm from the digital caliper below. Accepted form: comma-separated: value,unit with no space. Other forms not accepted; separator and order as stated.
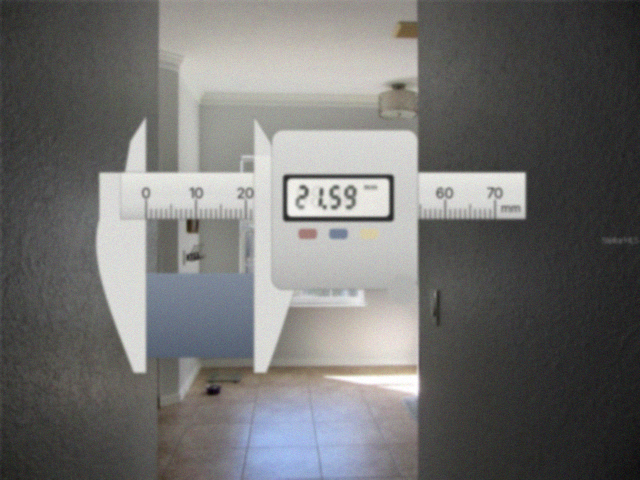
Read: 21.59,mm
